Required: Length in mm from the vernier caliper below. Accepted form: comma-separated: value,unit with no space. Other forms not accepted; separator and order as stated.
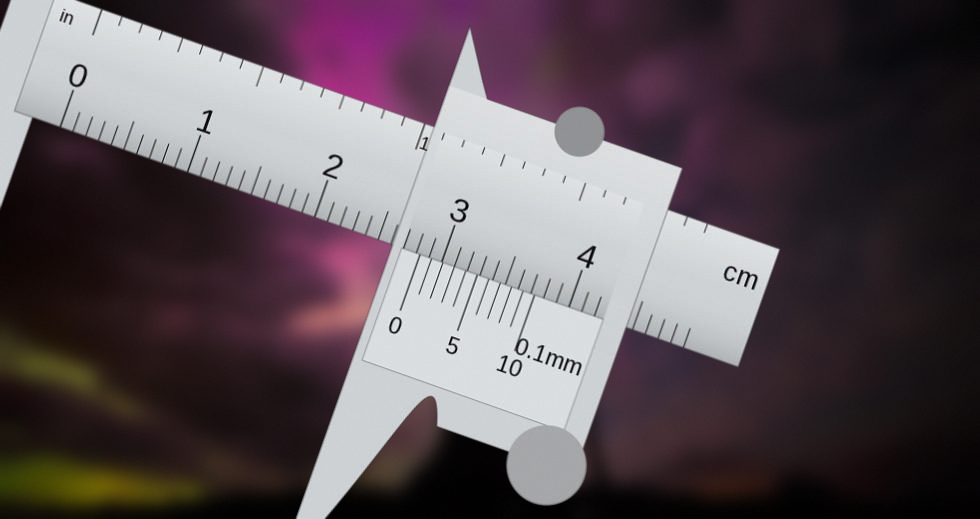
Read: 28.3,mm
